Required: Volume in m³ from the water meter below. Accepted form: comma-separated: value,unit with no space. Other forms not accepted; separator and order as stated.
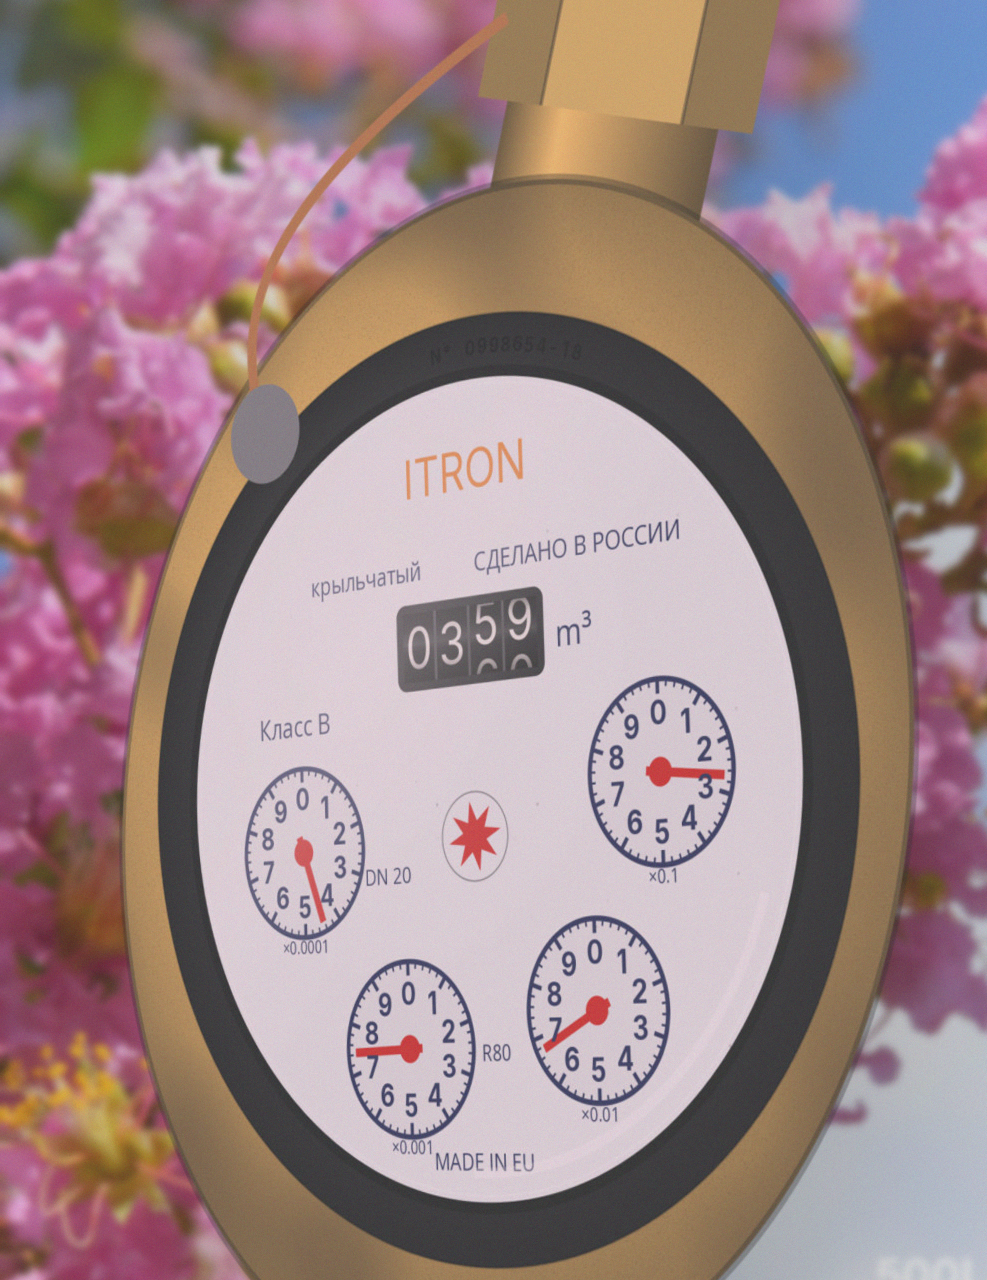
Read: 359.2674,m³
